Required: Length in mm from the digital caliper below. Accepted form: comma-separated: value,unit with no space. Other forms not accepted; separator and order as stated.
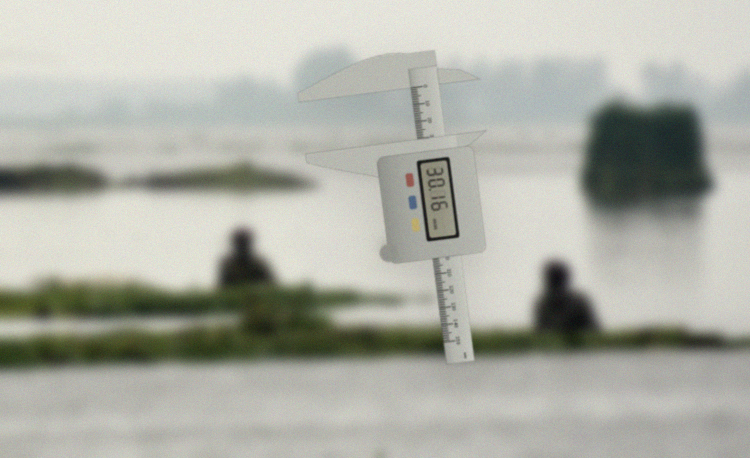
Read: 30.16,mm
